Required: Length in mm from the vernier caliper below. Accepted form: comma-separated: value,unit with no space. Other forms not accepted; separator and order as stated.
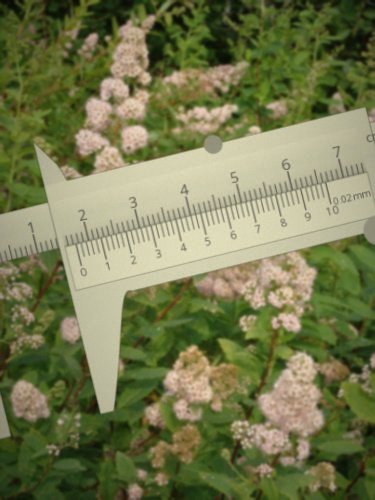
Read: 17.5,mm
